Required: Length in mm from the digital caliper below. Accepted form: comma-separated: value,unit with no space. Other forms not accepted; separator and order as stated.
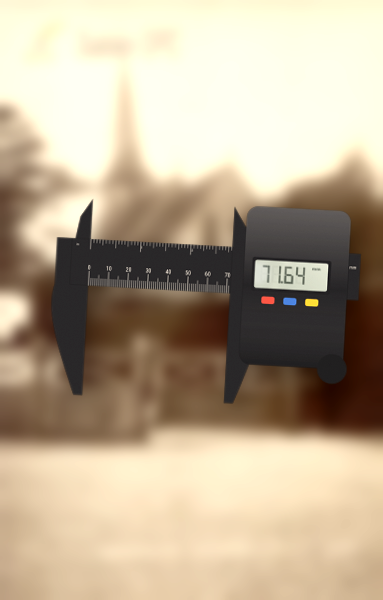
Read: 71.64,mm
